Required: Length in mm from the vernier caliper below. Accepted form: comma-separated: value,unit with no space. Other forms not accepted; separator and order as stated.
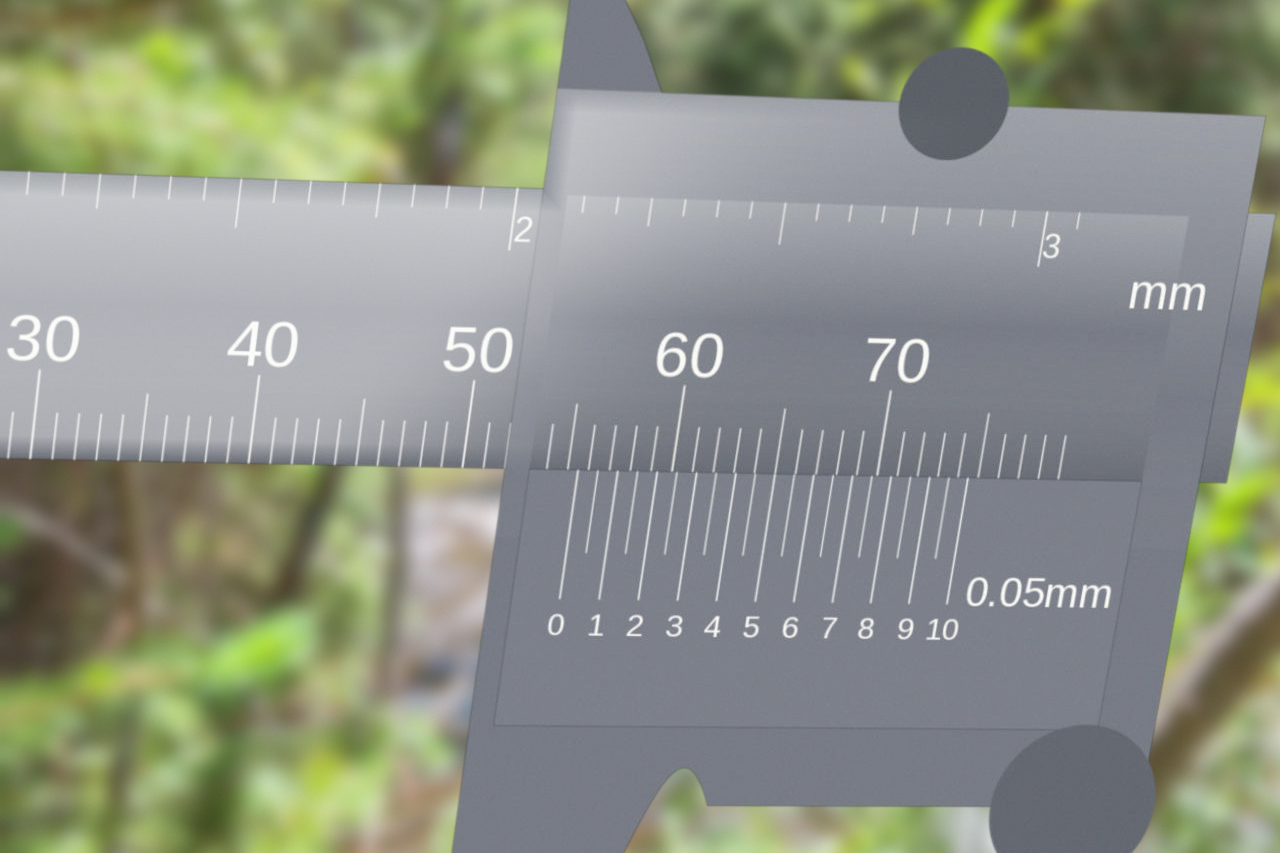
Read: 55.5,mm
